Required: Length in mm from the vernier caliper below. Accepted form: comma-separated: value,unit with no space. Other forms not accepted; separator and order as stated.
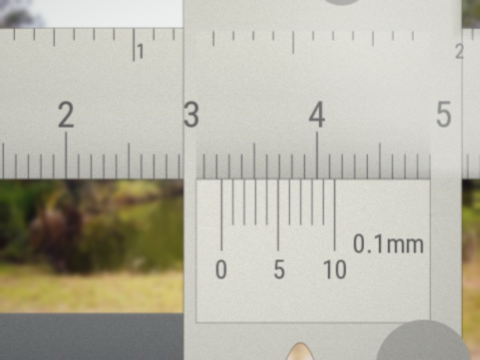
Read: 32.4,mm
